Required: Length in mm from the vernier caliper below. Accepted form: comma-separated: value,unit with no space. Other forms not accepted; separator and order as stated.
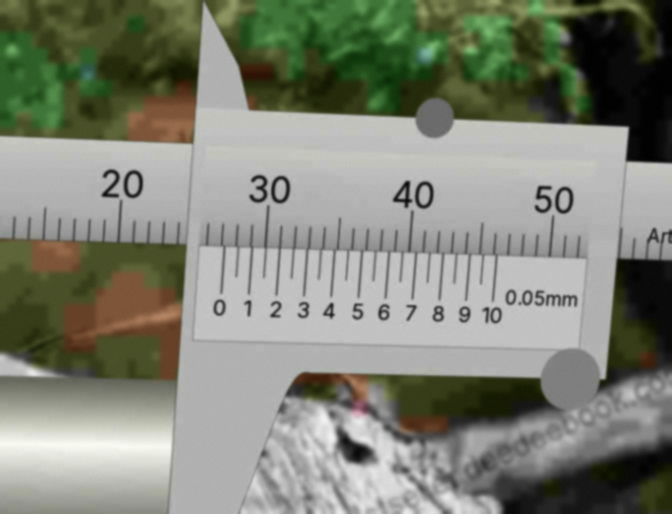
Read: 27.2,mm
